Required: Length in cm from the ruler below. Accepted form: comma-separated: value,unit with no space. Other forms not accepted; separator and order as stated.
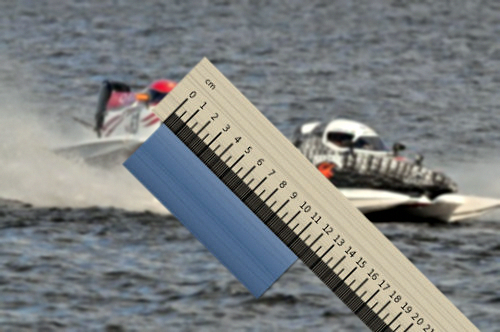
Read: 12,cm
